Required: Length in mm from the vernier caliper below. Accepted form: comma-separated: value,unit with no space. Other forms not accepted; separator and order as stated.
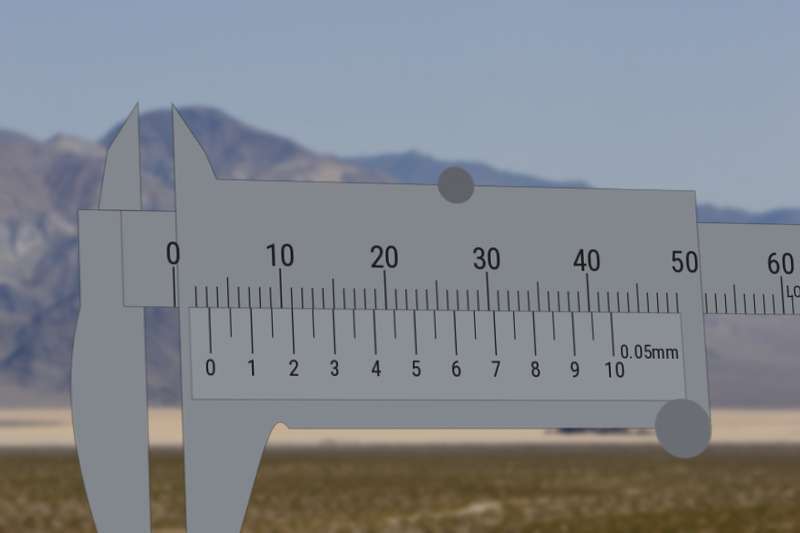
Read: 3.2,mm
